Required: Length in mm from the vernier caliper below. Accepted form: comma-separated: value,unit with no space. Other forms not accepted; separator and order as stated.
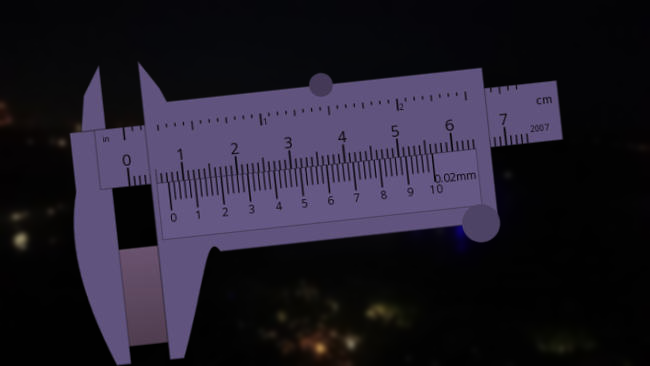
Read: 7.2,mm
